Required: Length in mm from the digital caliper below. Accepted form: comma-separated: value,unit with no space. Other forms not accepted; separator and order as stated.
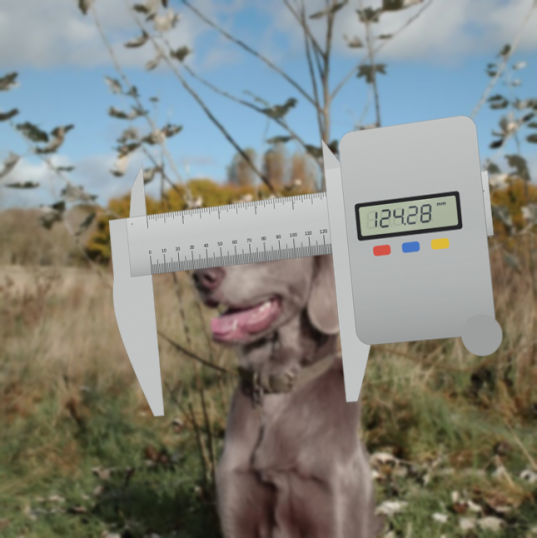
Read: 124.28,mm
